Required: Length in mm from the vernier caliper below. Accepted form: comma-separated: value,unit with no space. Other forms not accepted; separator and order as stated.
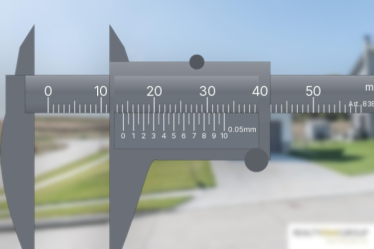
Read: 14.2,mm
